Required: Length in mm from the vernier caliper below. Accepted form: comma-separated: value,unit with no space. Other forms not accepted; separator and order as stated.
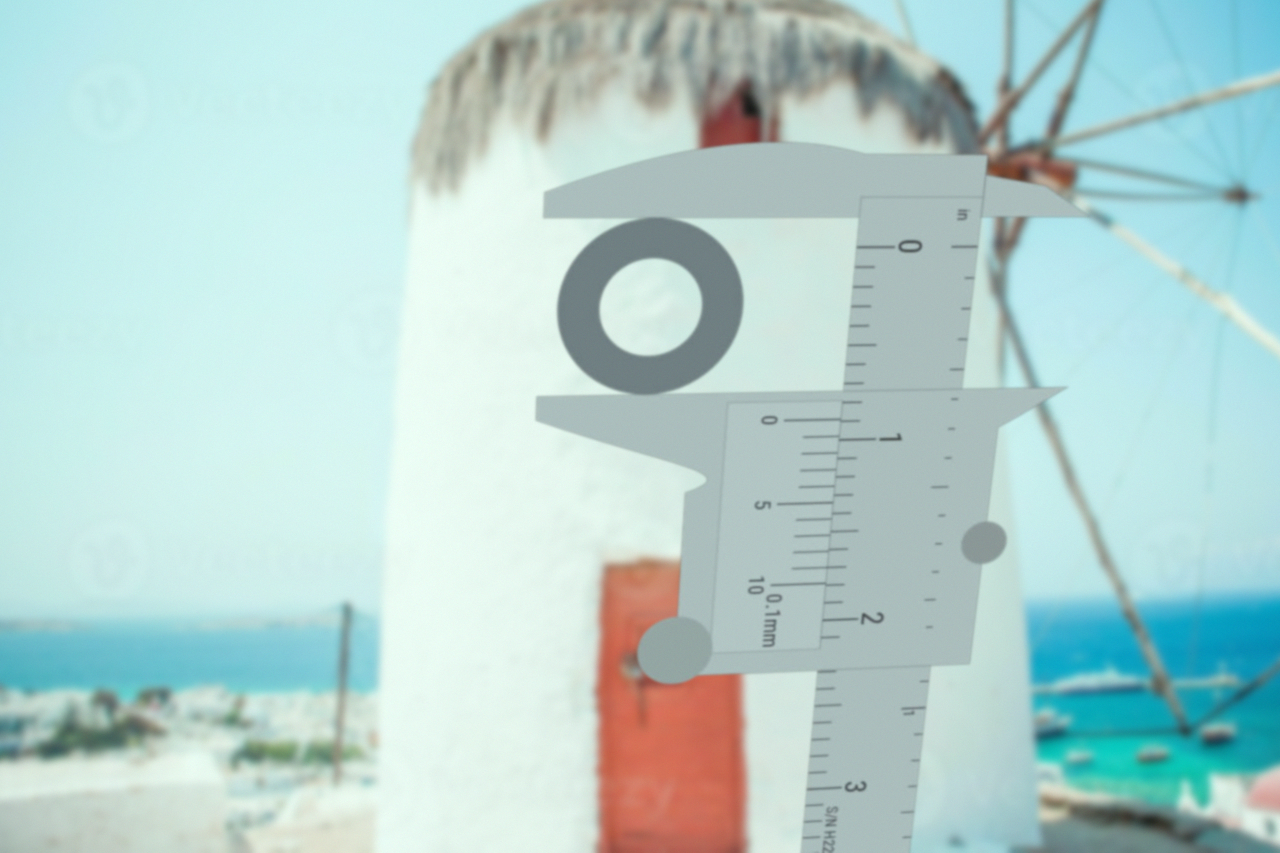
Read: 8.9,mm
